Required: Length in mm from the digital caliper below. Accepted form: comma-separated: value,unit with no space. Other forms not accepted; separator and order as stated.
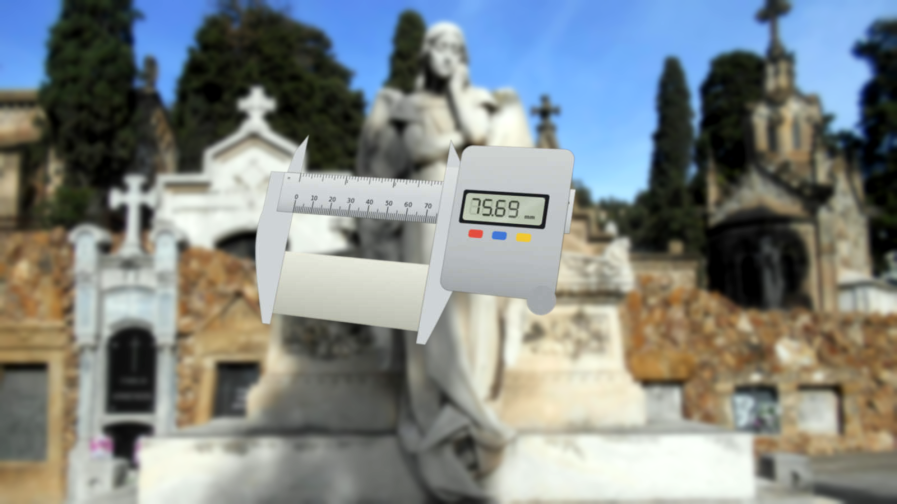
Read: 75.69,mm
